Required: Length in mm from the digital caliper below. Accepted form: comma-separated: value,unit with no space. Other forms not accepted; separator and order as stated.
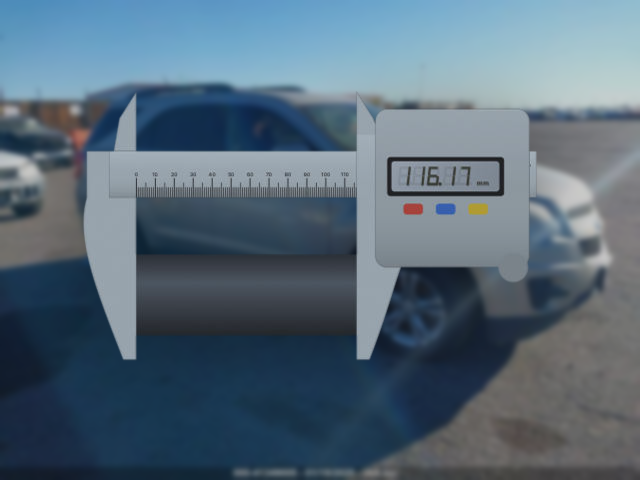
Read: 116.17,mm
